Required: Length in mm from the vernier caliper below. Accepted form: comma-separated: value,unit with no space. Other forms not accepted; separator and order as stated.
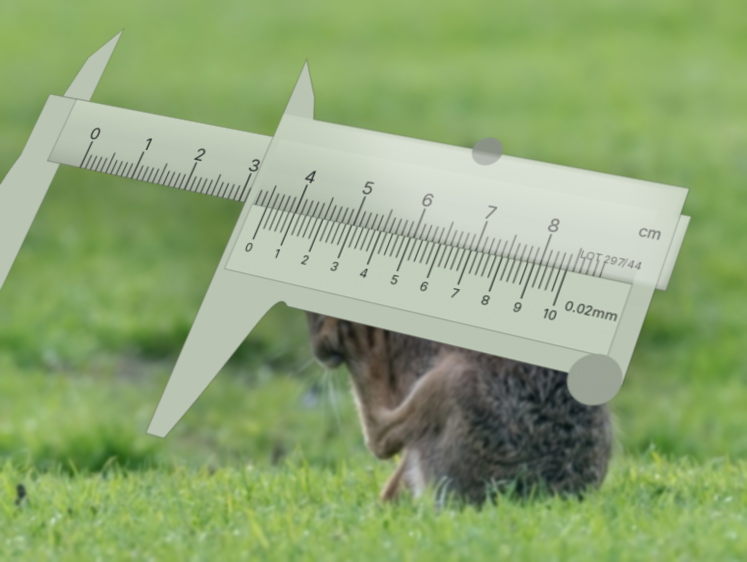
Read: 35.0,mm
